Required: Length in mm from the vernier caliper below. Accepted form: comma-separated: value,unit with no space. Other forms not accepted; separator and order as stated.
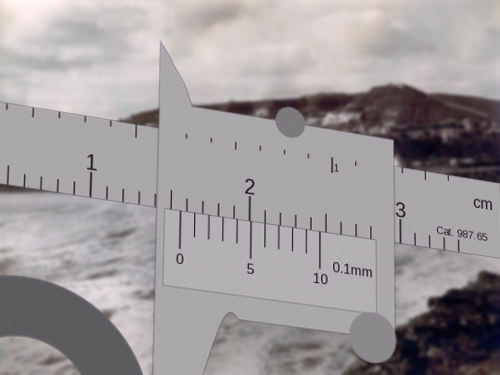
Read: 15.6,mm
